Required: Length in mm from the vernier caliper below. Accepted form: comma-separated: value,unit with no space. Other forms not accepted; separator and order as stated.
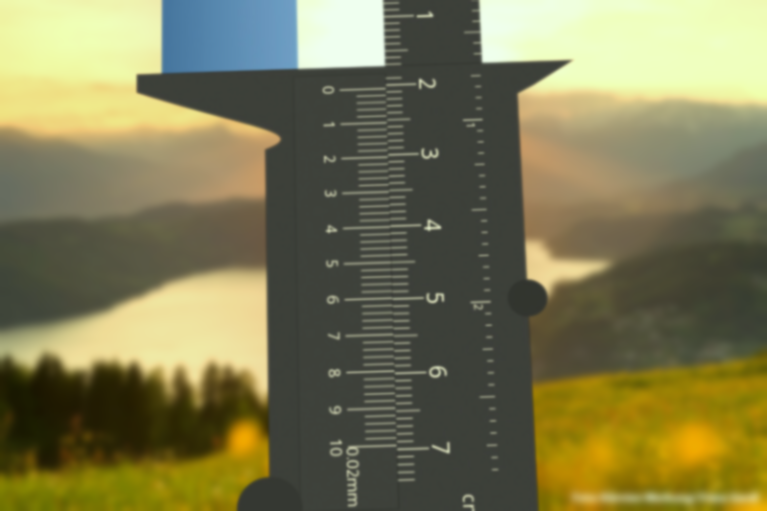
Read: 20.5,mm
